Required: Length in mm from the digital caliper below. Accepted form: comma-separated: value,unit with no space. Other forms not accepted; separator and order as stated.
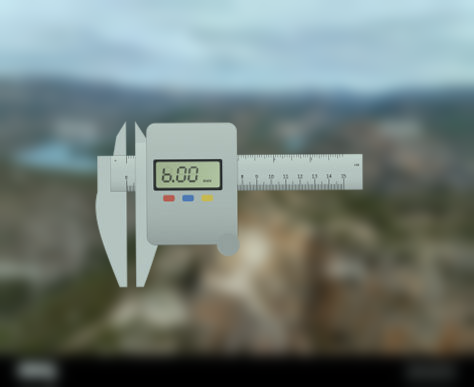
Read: 6.00,mm
